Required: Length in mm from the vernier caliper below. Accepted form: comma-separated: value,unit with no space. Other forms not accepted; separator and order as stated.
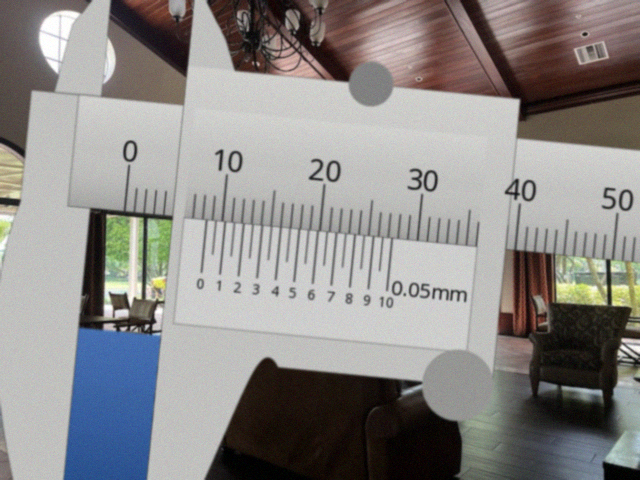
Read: 8.4,mm
